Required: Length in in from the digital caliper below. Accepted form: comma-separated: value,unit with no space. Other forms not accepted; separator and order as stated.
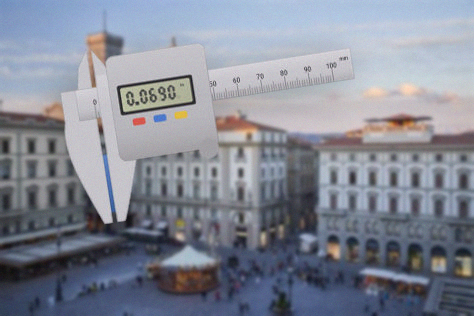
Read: 0.0690,in
